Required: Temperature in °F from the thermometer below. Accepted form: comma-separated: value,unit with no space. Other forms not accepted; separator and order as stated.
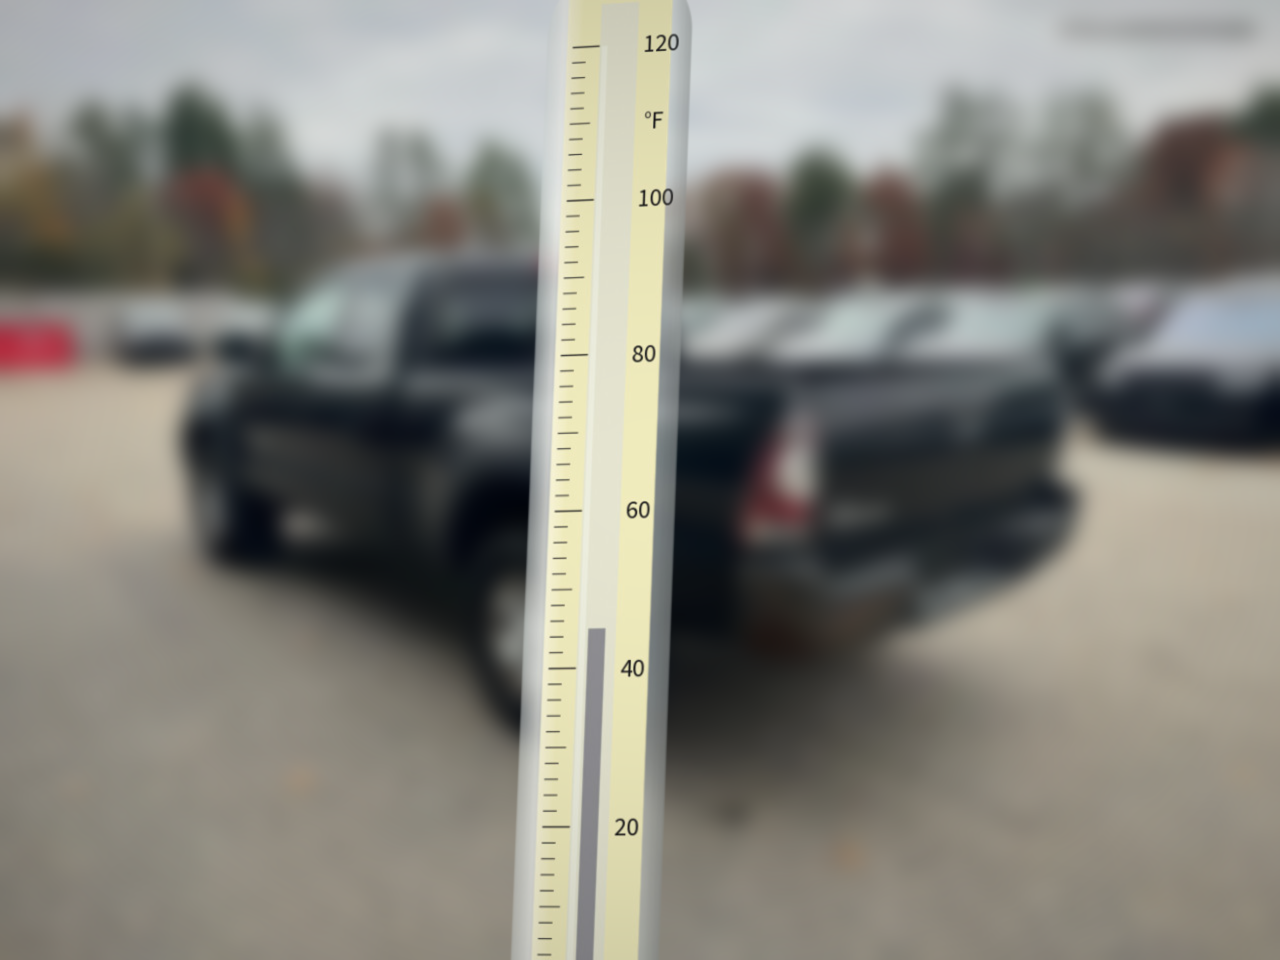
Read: 45,°F
